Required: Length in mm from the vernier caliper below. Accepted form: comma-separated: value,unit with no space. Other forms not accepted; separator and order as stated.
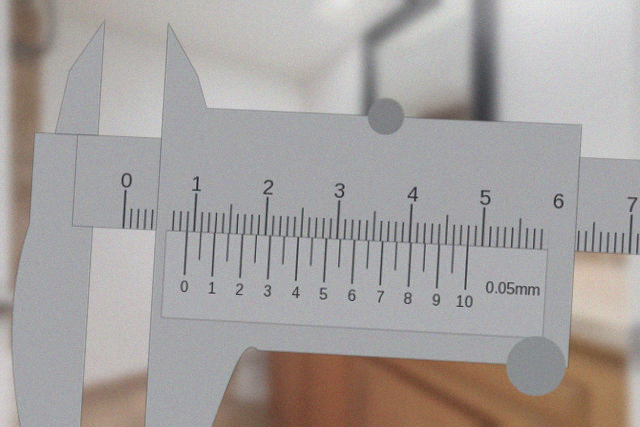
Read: 9.0,mm
